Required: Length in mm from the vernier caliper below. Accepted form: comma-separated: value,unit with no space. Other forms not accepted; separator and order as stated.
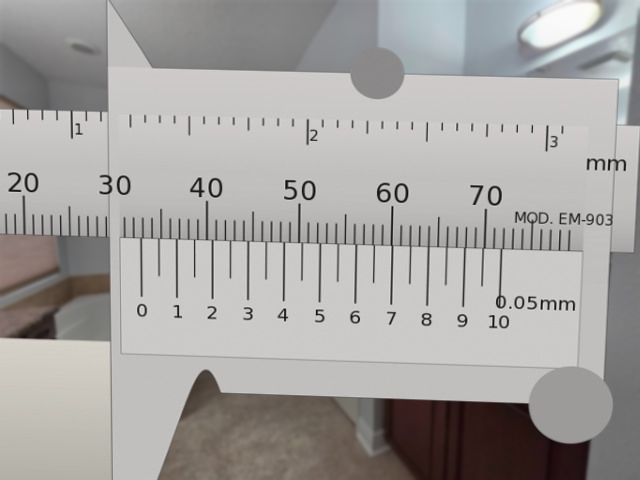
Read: 32.8,mm
